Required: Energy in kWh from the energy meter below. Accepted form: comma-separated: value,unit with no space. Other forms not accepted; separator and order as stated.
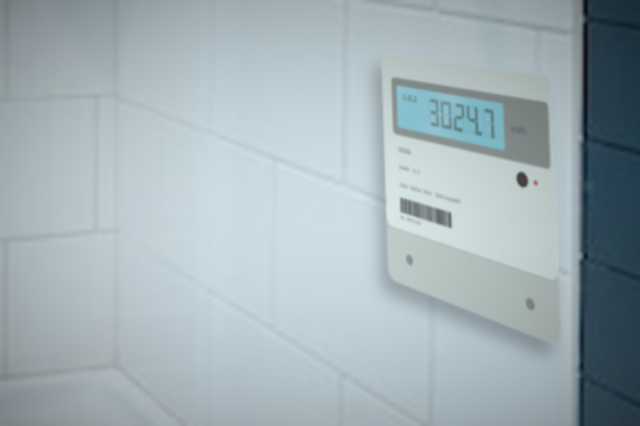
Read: 3024.7,kWh
